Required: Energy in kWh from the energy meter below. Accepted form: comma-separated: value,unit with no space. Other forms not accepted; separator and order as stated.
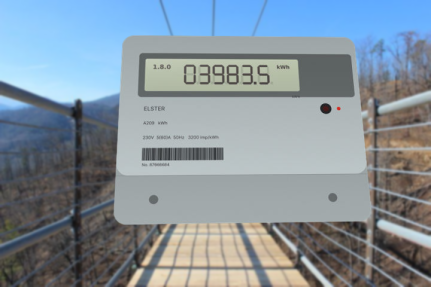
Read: 3983.5,kWh
